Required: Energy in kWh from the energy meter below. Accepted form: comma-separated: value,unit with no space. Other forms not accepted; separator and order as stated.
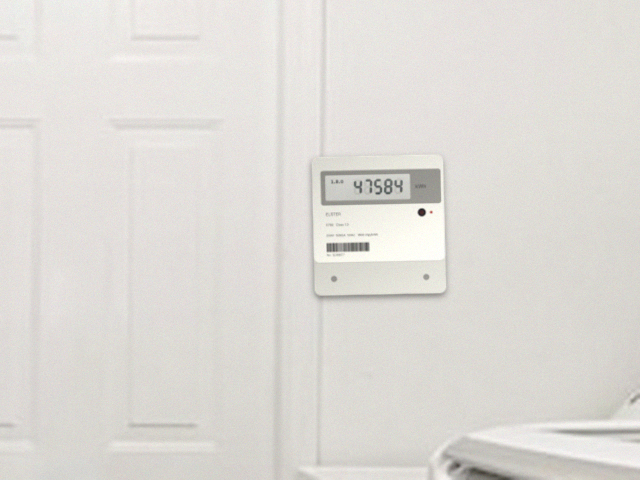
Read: 47584,kWh
